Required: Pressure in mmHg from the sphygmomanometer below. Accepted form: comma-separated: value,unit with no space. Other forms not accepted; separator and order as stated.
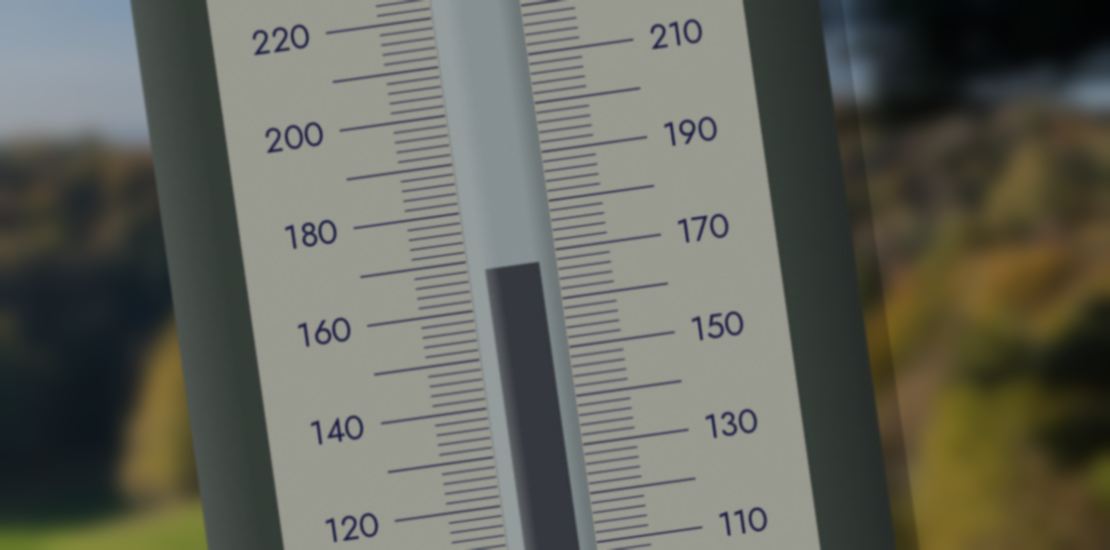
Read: 168,mmHg
